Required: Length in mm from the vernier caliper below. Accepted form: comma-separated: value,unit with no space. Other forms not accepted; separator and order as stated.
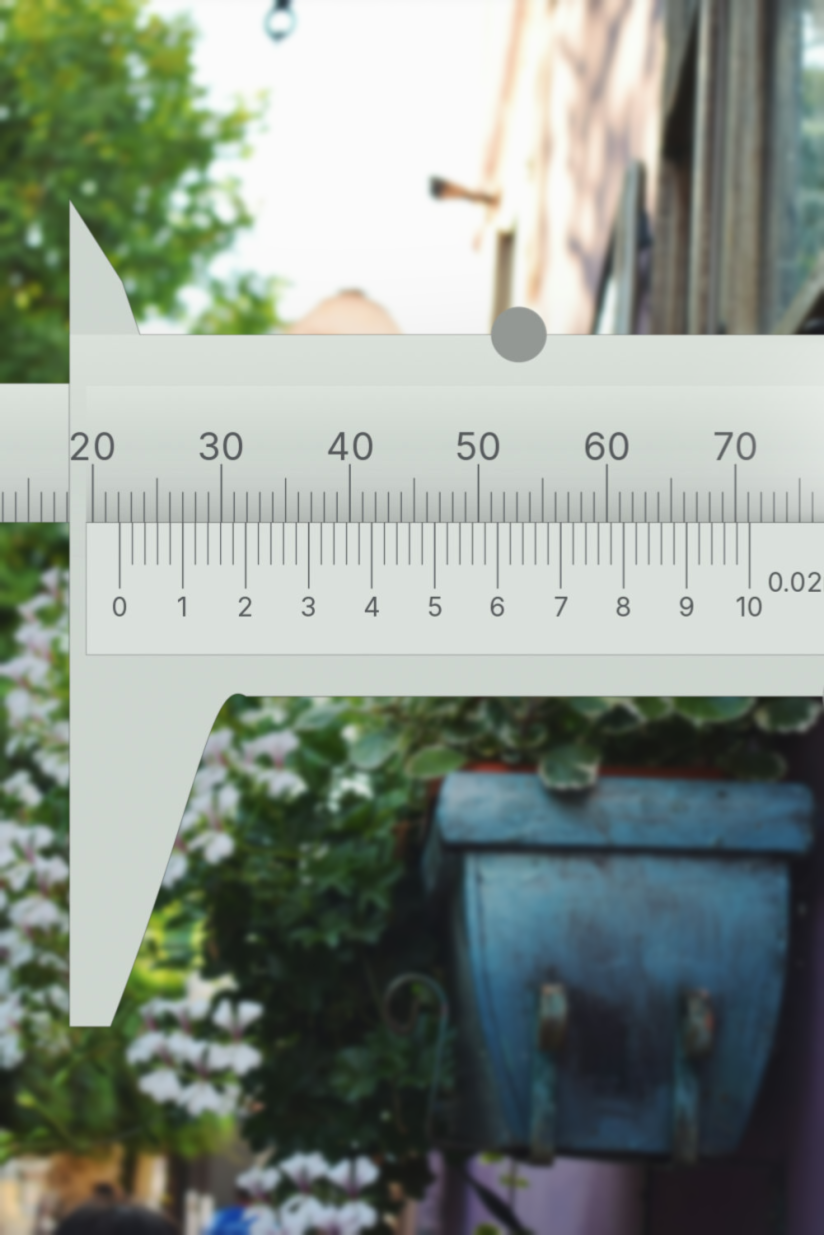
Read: 22.1,mm
